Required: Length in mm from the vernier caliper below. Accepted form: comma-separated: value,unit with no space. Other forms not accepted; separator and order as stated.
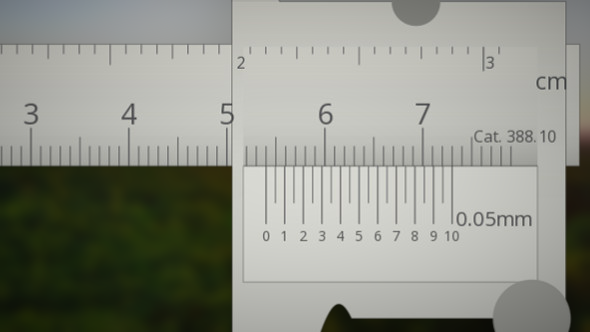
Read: 54.0,mm
